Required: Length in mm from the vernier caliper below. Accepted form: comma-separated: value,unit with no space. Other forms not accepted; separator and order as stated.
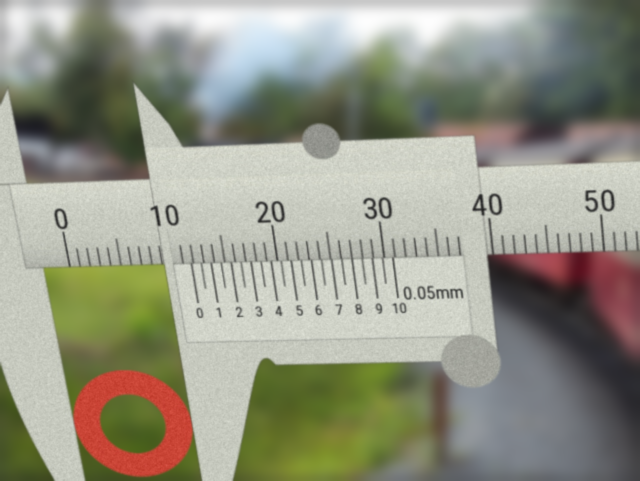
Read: 11.8,mm
